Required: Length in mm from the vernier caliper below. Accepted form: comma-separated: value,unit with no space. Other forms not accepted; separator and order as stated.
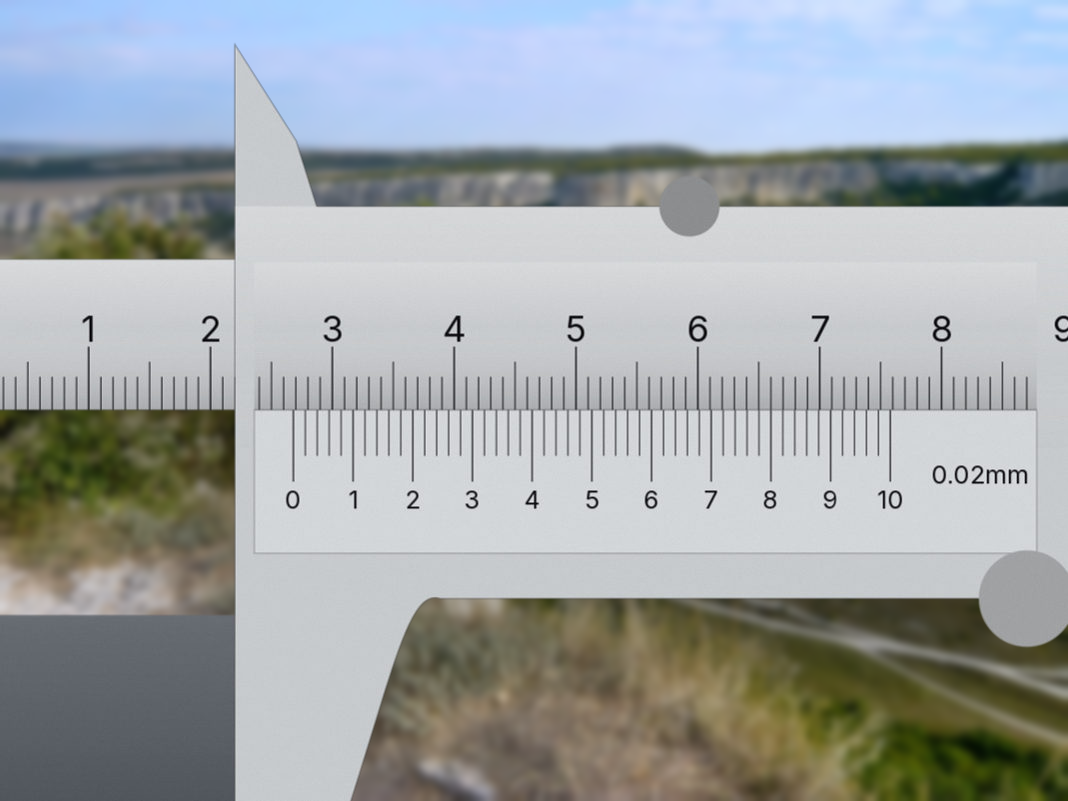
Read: 26.8,mm
